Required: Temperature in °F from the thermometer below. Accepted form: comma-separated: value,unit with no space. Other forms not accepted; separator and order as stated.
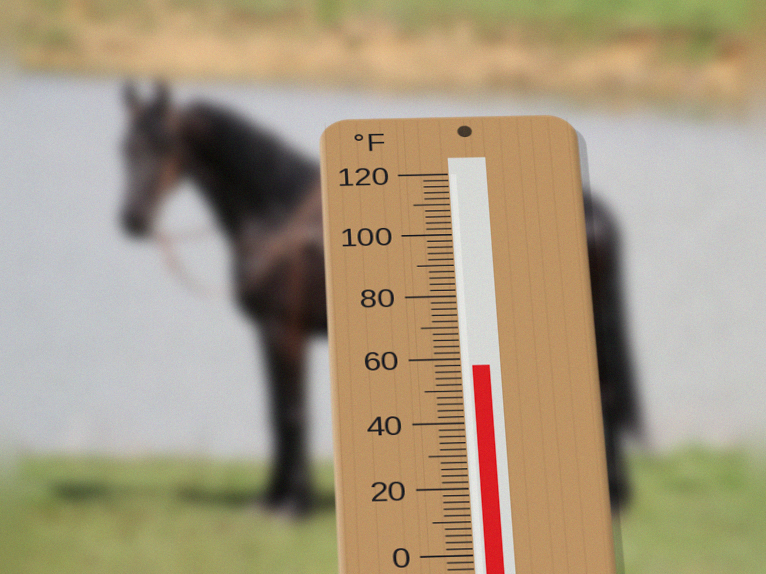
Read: 58,°F
